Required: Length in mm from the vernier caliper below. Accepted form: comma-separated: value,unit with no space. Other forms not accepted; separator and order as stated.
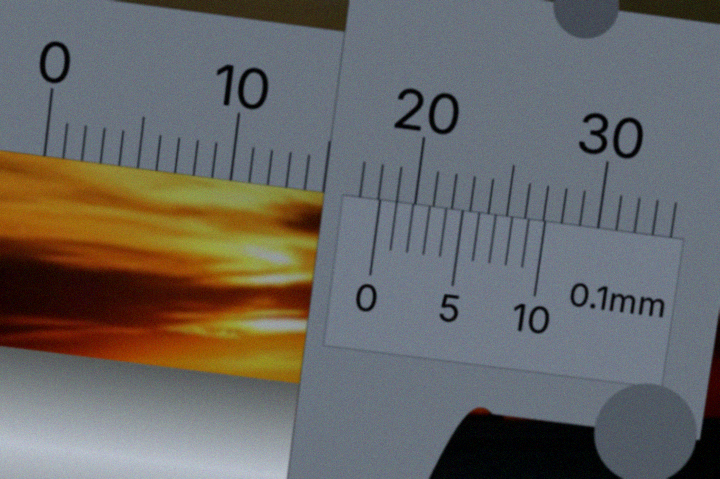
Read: 18.1,mm
